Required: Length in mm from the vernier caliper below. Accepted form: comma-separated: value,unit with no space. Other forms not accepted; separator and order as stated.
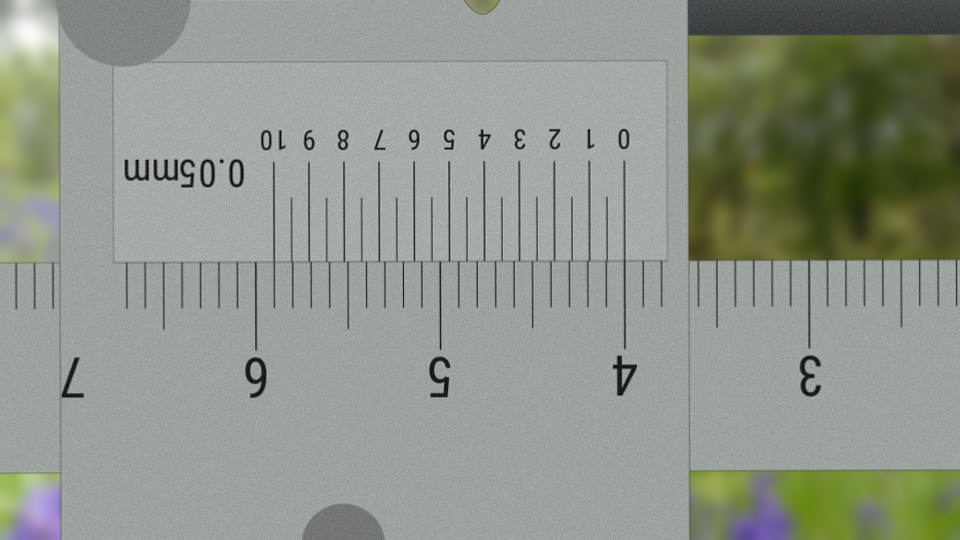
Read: 40.0,mm
